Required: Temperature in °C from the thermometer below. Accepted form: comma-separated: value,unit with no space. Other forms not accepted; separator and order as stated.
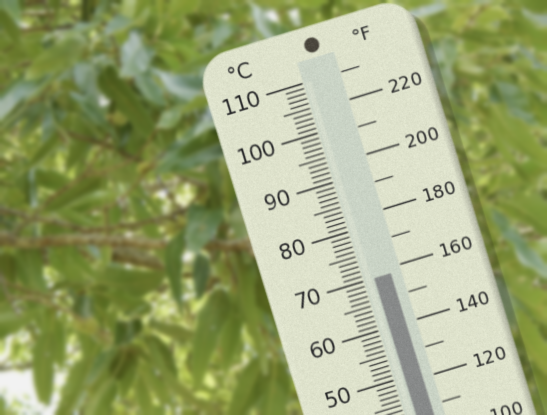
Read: 70,°C
